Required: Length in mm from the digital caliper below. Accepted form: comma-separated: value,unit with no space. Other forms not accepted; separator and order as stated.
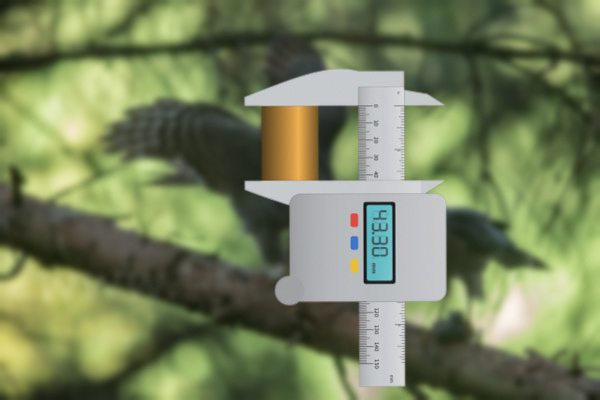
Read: 43.30,mm
